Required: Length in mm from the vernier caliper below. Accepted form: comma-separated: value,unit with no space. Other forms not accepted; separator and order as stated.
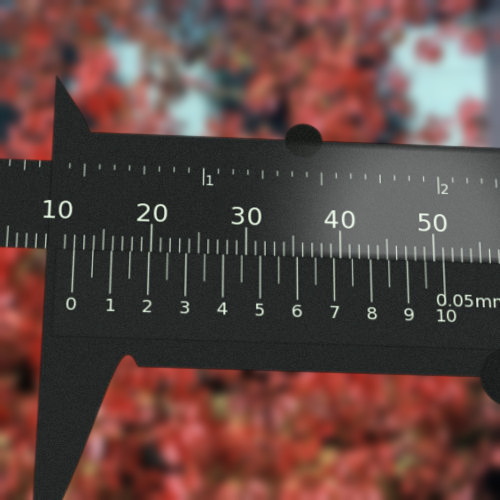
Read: 12.0,mm
